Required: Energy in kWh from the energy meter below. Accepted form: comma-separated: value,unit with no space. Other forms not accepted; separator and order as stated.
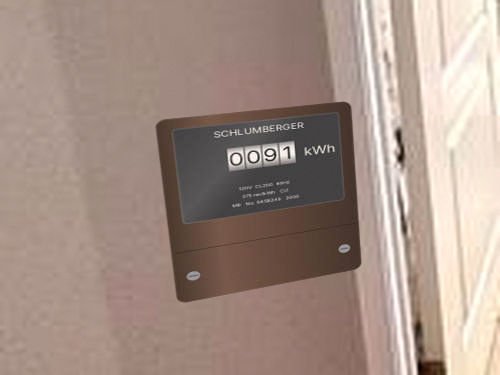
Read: 91,kWh
